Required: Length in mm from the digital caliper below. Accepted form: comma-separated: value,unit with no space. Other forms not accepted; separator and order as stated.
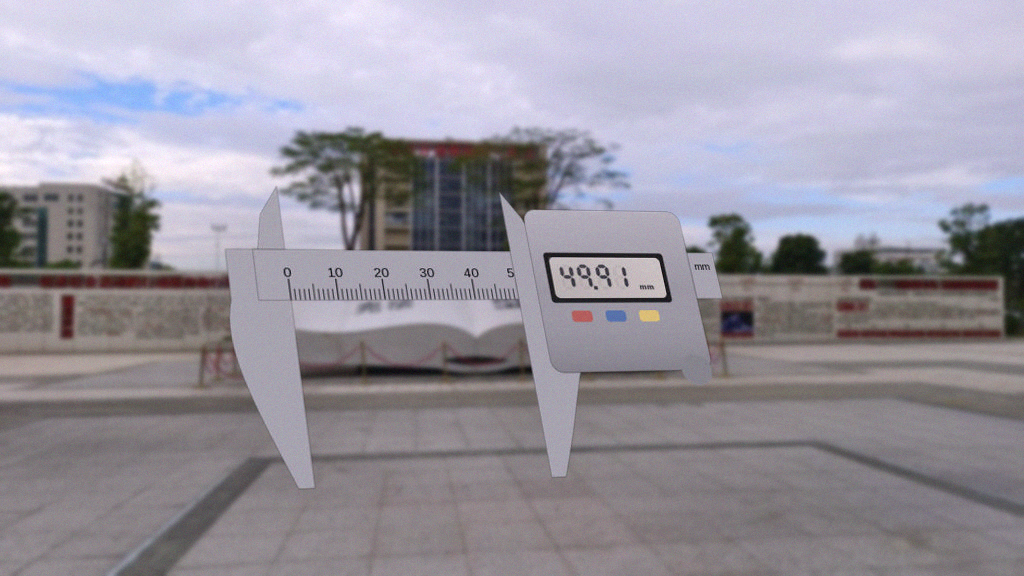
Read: 49.91,mm
